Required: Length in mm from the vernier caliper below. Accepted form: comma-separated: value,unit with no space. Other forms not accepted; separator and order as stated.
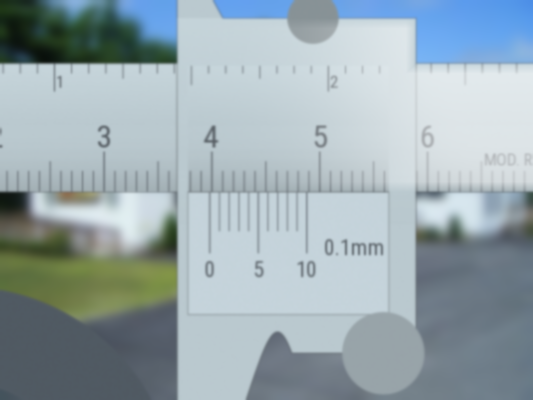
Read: 39.8,mm
